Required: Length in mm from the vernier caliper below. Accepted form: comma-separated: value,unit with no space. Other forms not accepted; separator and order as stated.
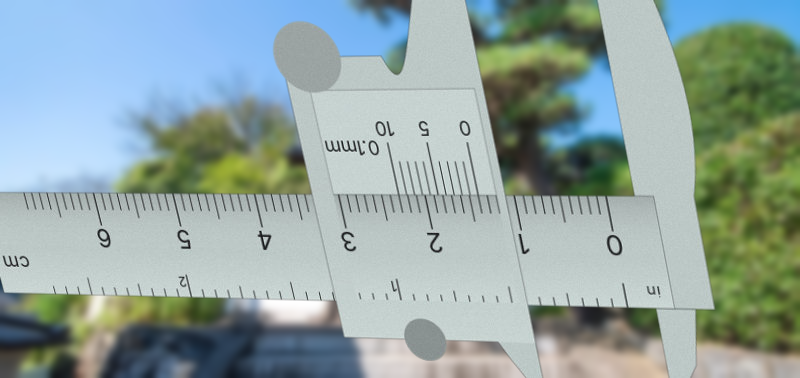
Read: 14.0,mm
